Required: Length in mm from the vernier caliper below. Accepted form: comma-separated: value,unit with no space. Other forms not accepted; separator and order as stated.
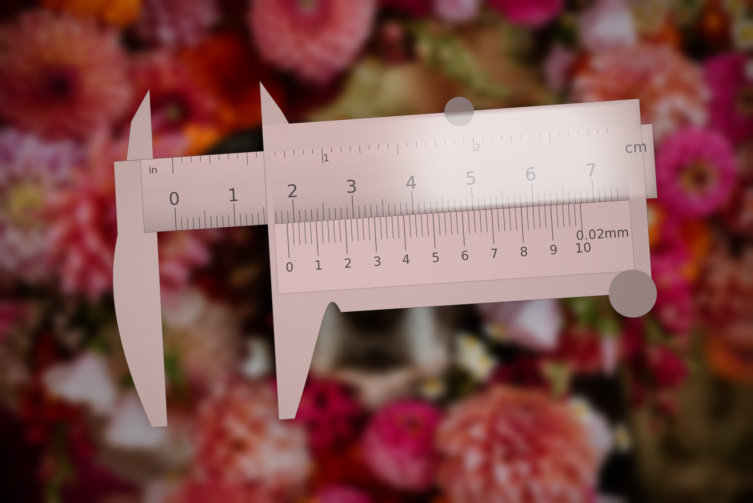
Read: 18.8,mm
